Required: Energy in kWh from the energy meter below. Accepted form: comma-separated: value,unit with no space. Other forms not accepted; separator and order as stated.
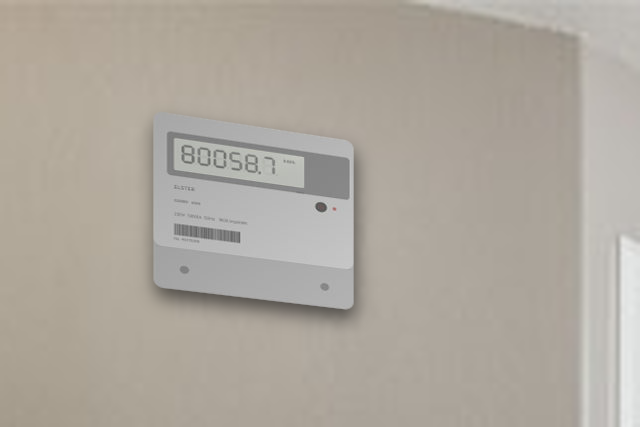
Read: 80058.7,kWh
